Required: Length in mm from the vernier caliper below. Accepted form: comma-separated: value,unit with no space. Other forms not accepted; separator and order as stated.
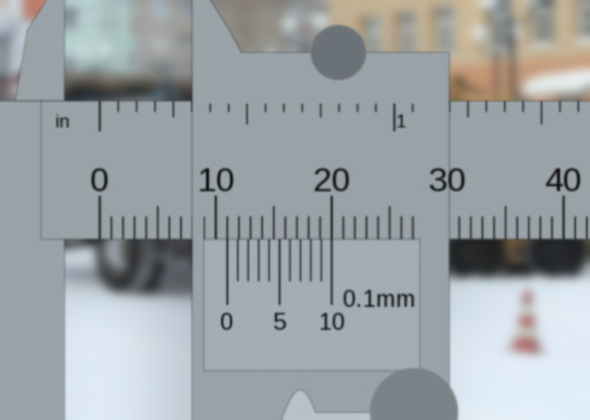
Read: 11.0,mm
